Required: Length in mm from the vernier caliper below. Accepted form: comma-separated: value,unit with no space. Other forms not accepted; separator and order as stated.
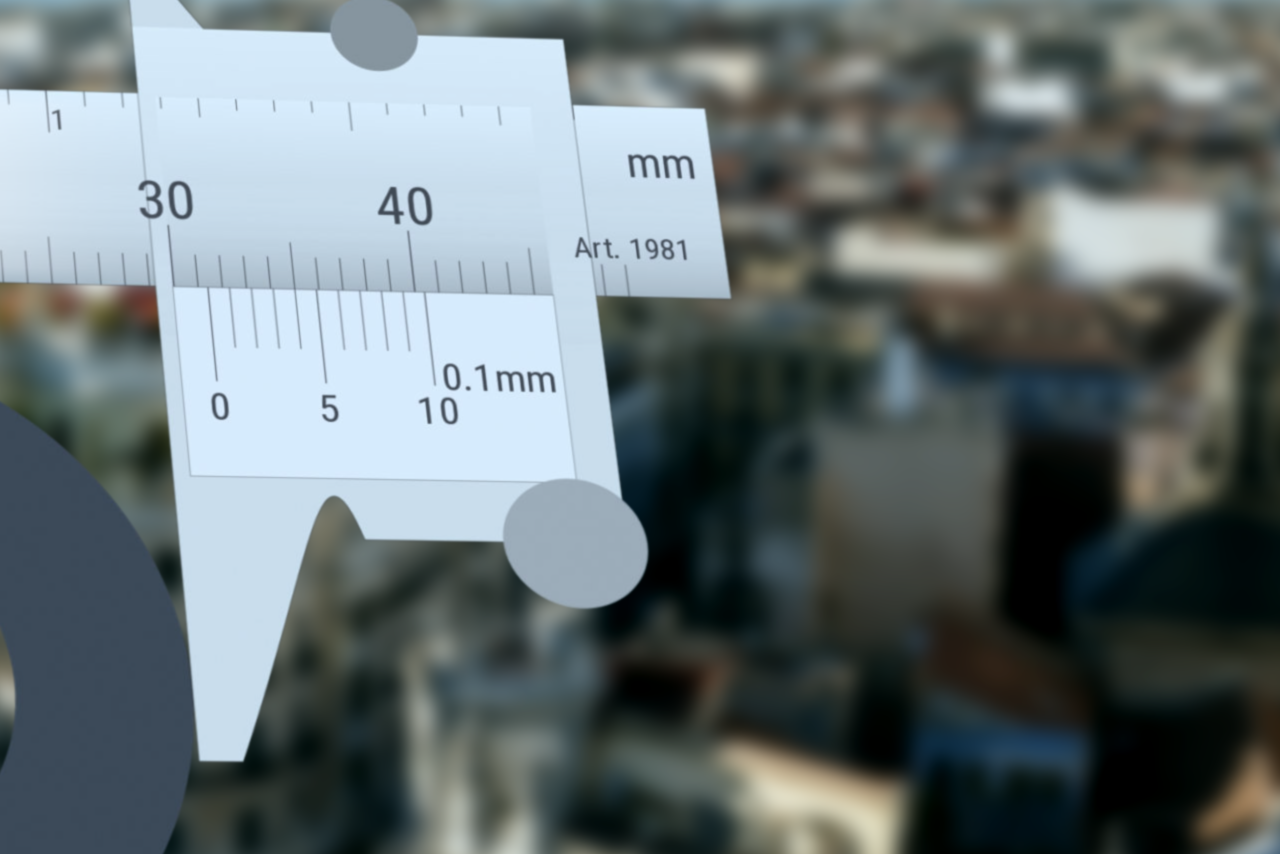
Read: 31.4,mm
